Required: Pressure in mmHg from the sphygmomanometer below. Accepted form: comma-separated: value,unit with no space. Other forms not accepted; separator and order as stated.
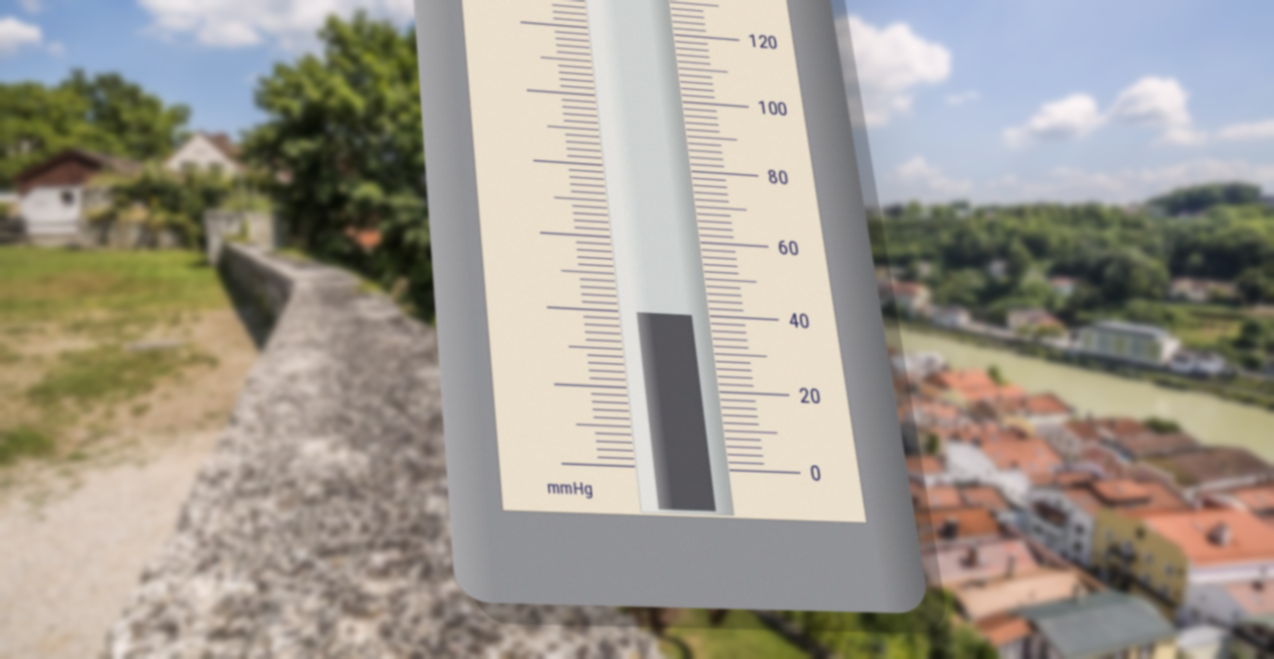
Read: 40,mmHg
